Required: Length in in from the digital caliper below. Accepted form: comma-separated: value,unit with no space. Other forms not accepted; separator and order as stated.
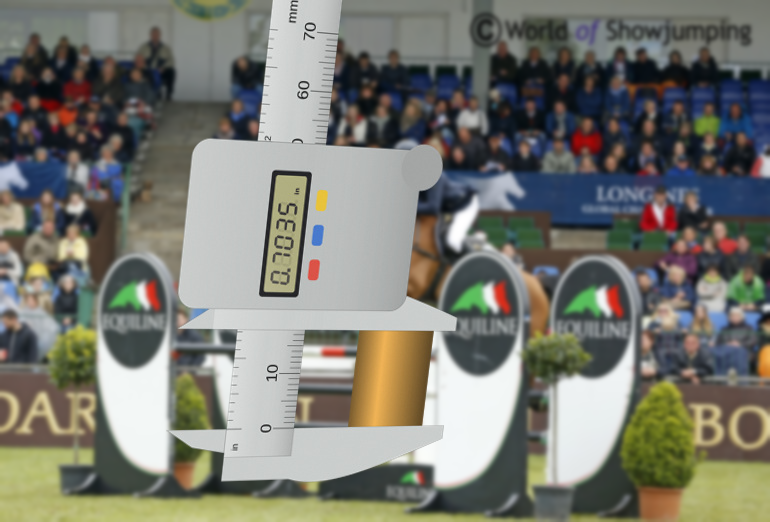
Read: 0.7035,in
